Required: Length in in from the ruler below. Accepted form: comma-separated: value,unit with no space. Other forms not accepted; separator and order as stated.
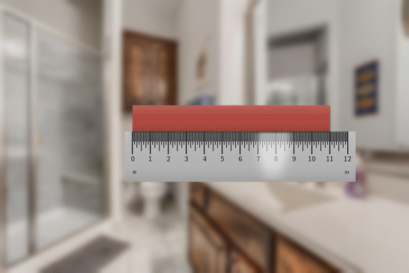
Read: 11,in
